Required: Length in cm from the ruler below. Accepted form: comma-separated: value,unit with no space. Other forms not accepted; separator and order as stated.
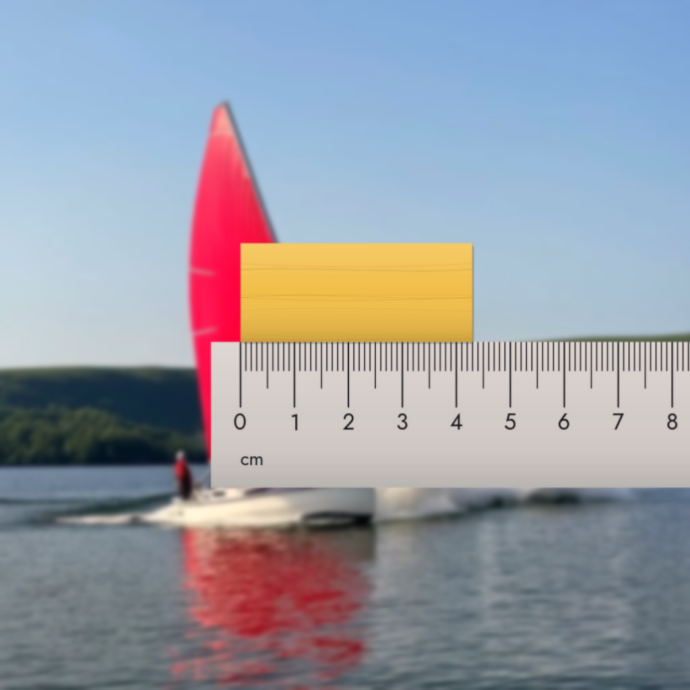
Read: 4.3,cm
